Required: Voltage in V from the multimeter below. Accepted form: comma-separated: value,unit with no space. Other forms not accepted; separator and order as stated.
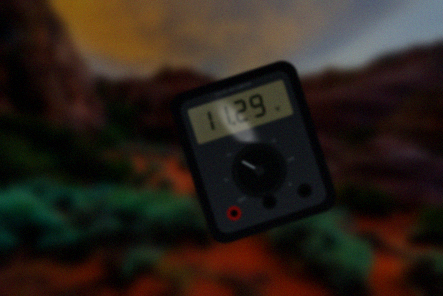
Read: 11.29,V
